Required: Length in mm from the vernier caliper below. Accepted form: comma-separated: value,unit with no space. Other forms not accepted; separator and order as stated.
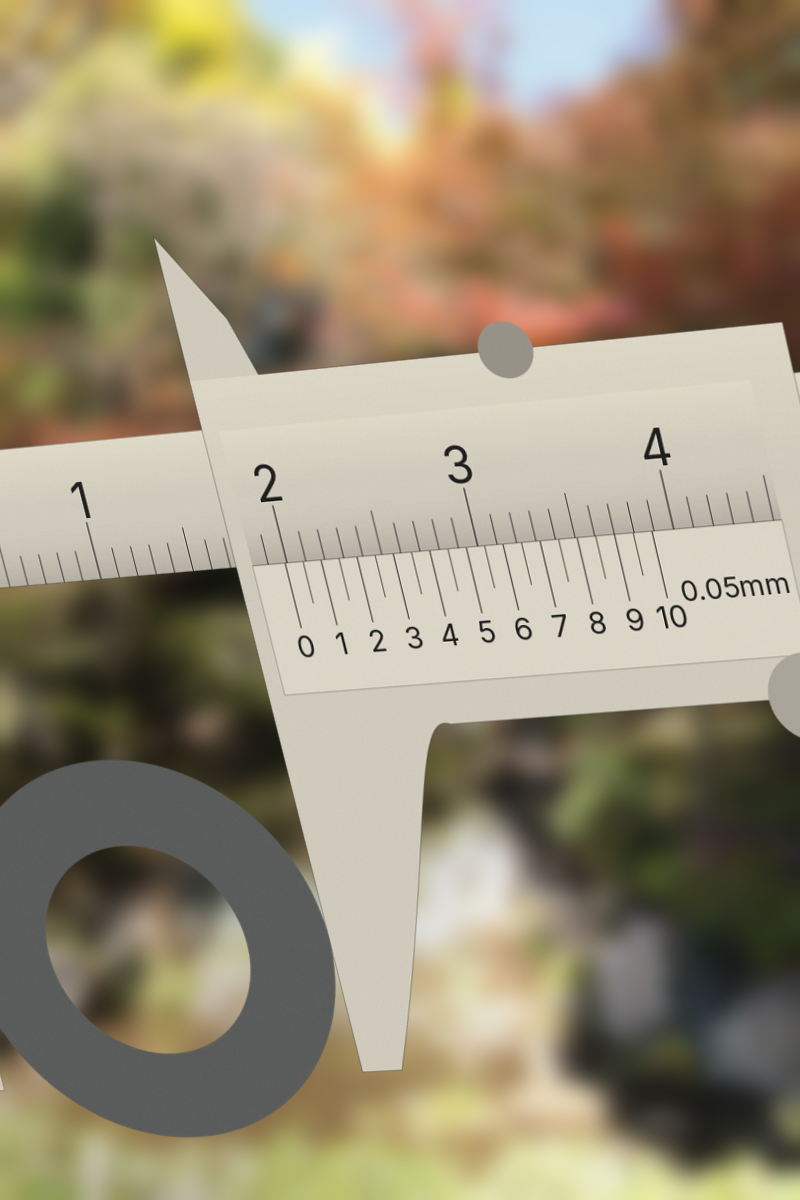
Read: 19.9,mm
